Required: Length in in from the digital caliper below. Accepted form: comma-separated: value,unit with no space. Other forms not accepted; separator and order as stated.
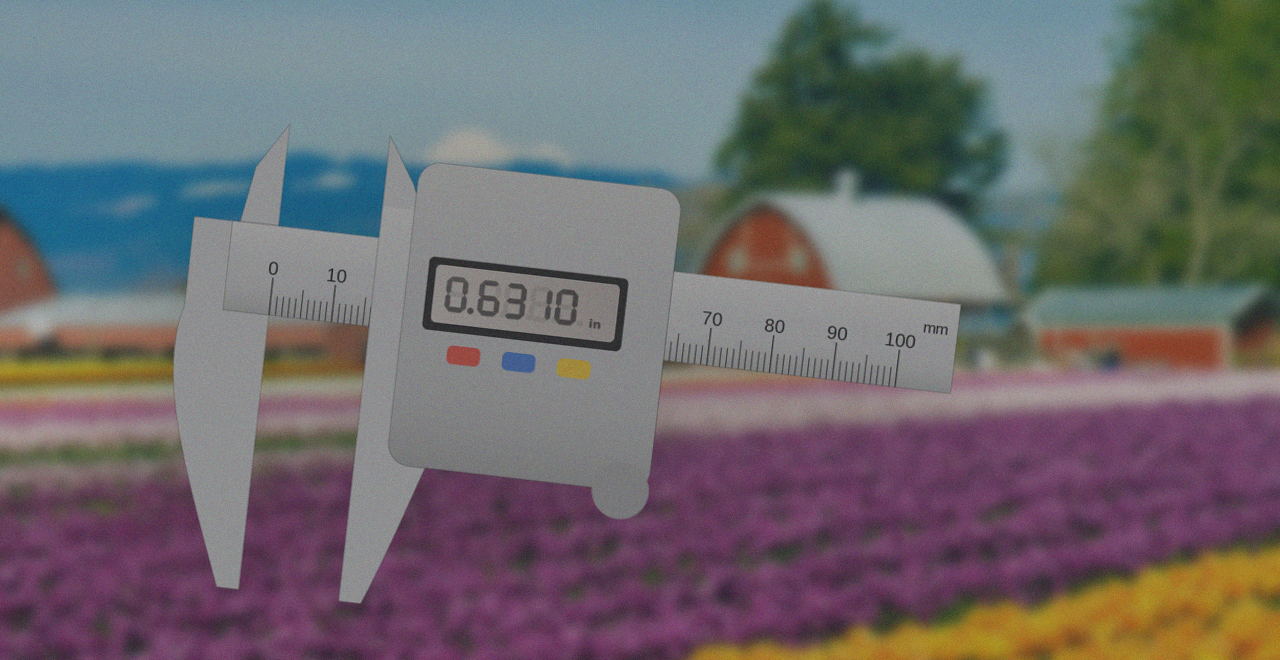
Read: 0.6310,in
